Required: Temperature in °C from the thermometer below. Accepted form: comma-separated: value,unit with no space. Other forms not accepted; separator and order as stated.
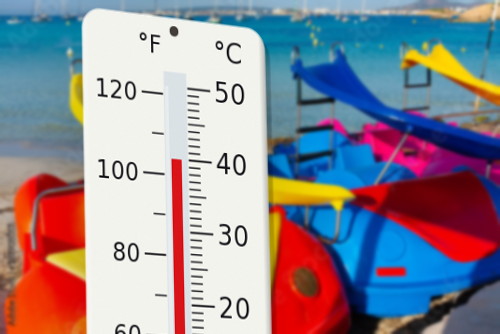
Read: 40,°C
